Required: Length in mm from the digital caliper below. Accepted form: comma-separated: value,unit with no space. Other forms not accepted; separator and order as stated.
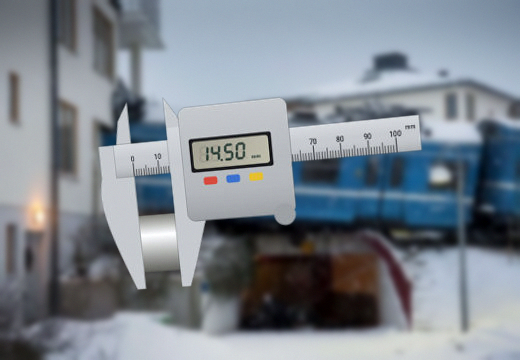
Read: 14.50,mm
